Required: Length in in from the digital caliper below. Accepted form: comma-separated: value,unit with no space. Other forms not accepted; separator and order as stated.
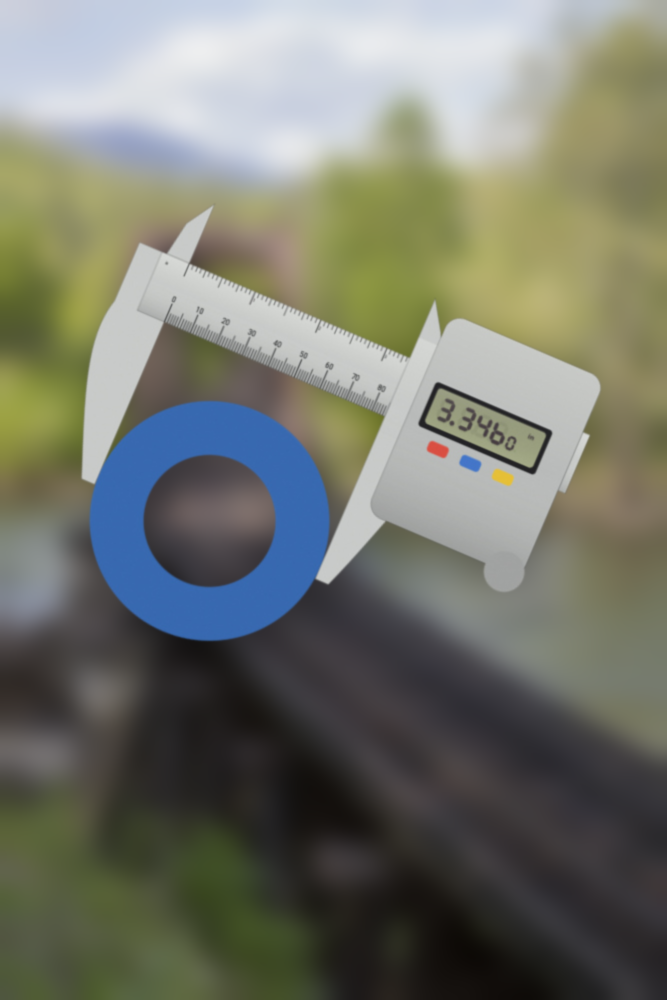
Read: 3.3460,in
